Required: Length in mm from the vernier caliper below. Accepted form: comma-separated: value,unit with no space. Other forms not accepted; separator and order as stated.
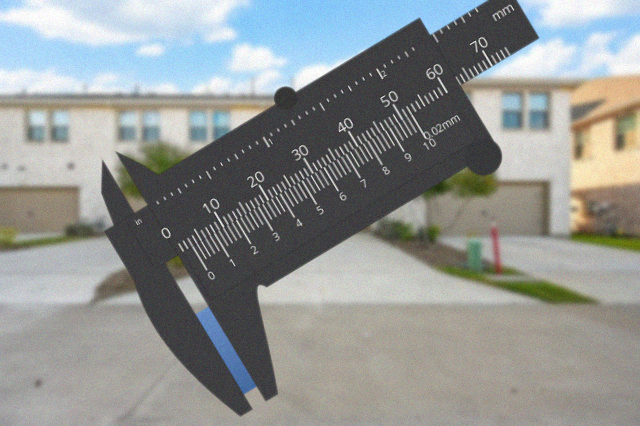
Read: 3.0,mm
